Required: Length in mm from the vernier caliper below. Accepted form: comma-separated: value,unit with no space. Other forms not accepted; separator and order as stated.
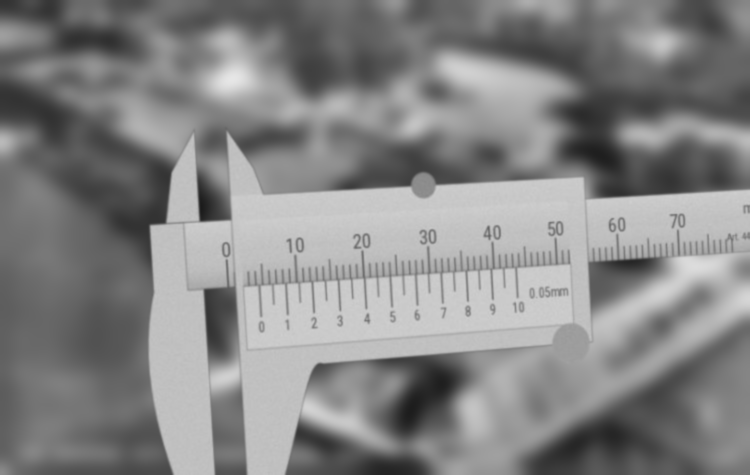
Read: 4.5,mm
